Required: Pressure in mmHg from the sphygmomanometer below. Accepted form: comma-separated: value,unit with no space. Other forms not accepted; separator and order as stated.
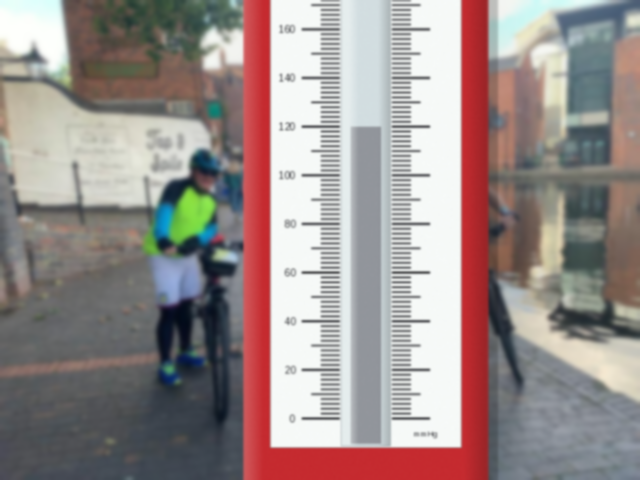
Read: 120,mmHg
